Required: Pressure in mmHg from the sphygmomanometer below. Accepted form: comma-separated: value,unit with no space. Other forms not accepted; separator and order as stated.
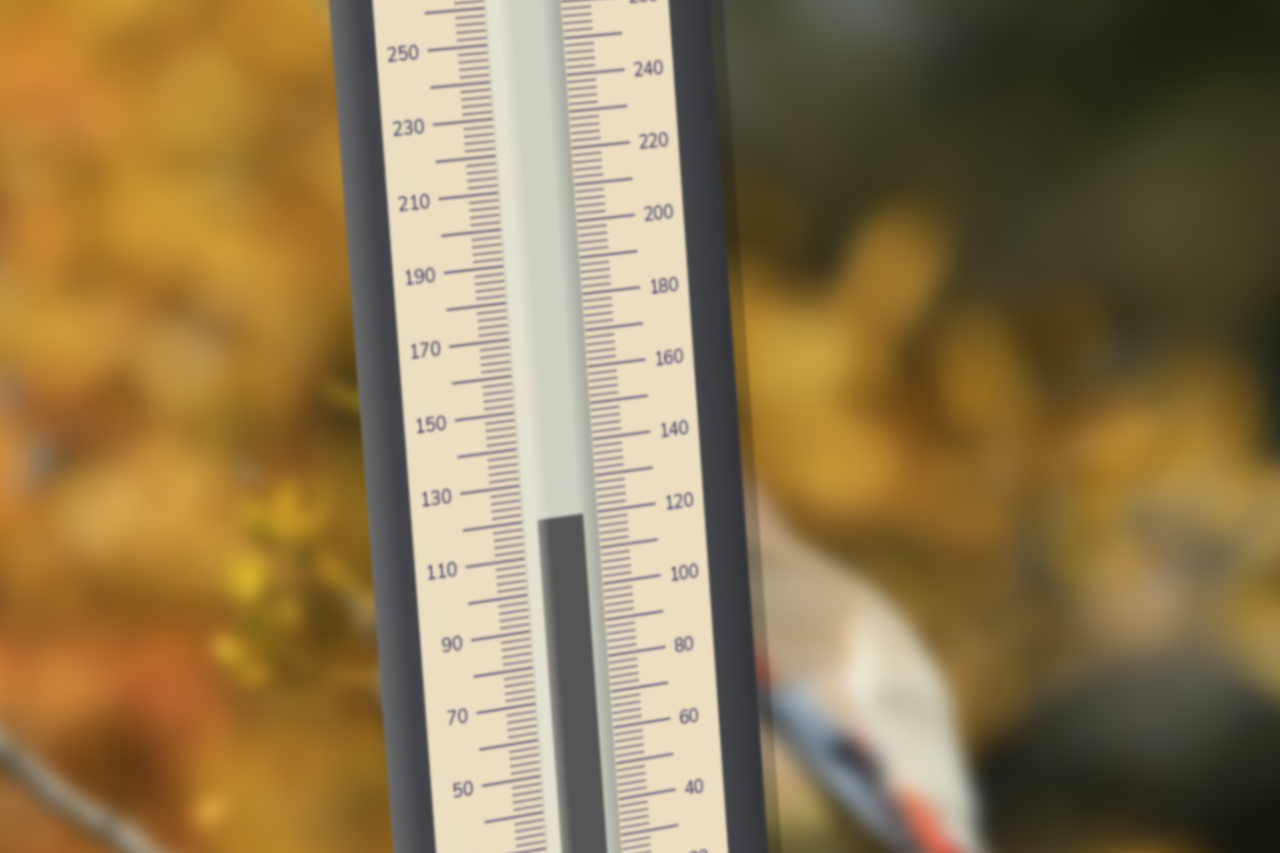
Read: 120,mmHg
